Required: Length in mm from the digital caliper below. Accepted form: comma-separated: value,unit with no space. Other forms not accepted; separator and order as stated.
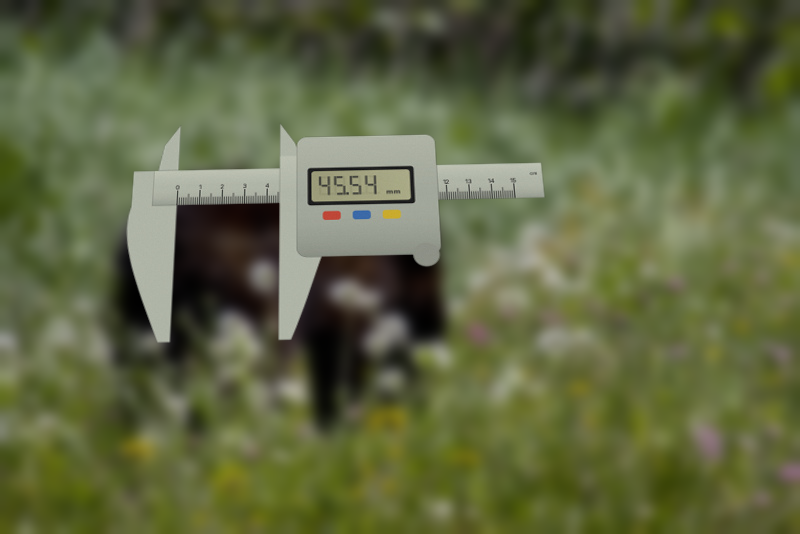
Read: 45.54,mm
